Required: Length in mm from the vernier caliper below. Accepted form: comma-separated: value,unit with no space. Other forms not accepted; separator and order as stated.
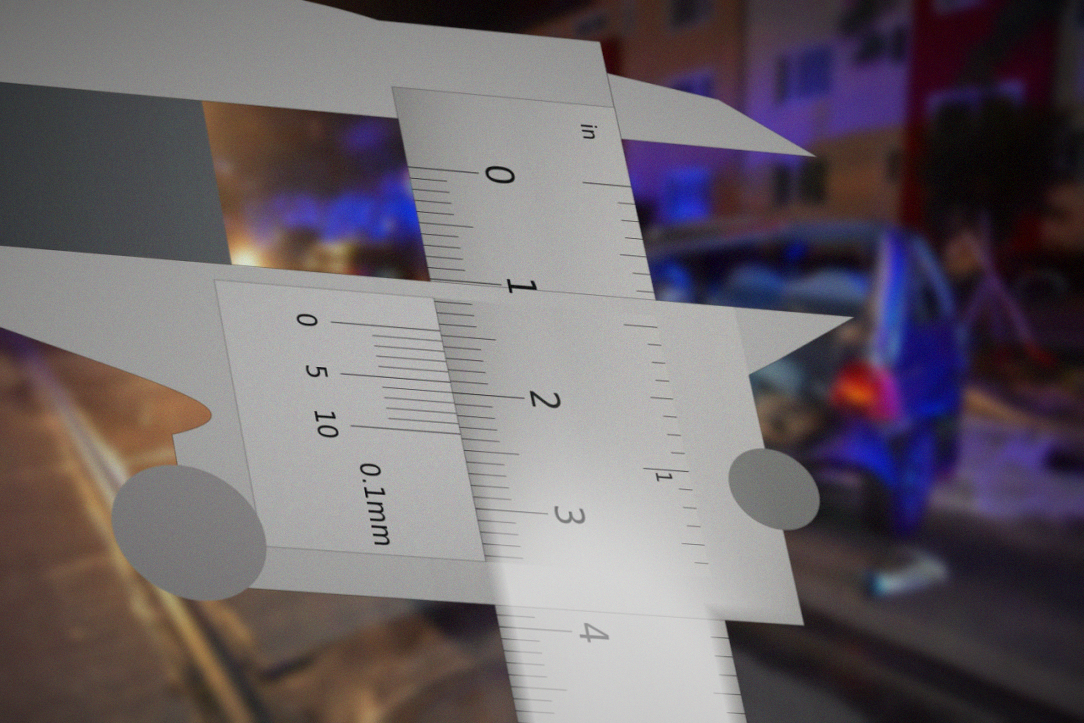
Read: 14.6,mm
